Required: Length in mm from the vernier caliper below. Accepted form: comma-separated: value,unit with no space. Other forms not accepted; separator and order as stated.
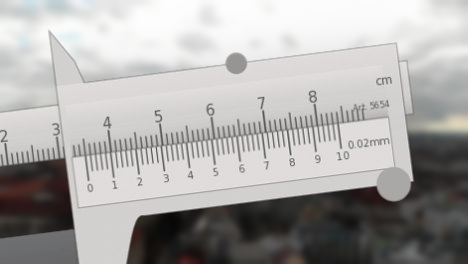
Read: 35.0,mm
